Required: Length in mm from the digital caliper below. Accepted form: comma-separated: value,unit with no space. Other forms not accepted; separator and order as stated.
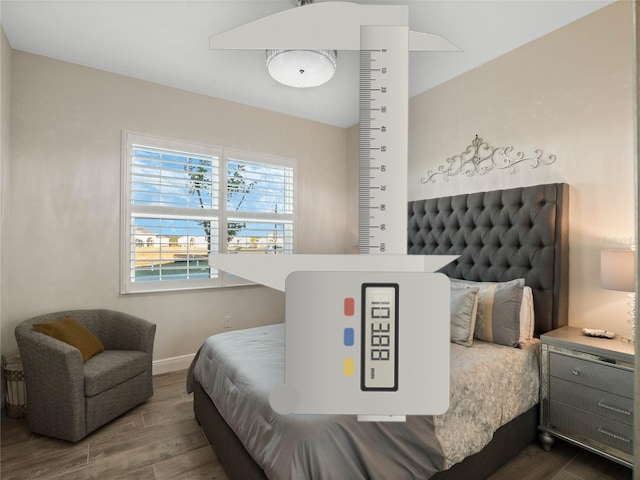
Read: 103.88,mm
